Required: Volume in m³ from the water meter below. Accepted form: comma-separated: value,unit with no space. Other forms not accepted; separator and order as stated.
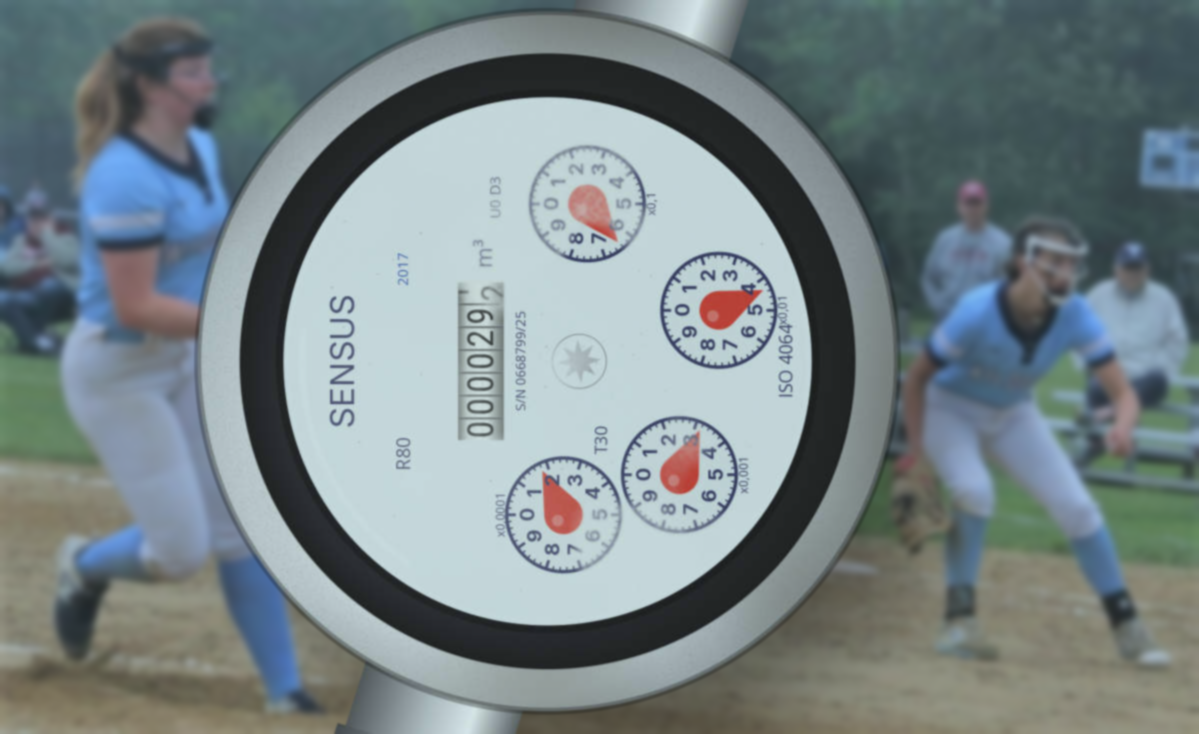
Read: 291.6431,m³
